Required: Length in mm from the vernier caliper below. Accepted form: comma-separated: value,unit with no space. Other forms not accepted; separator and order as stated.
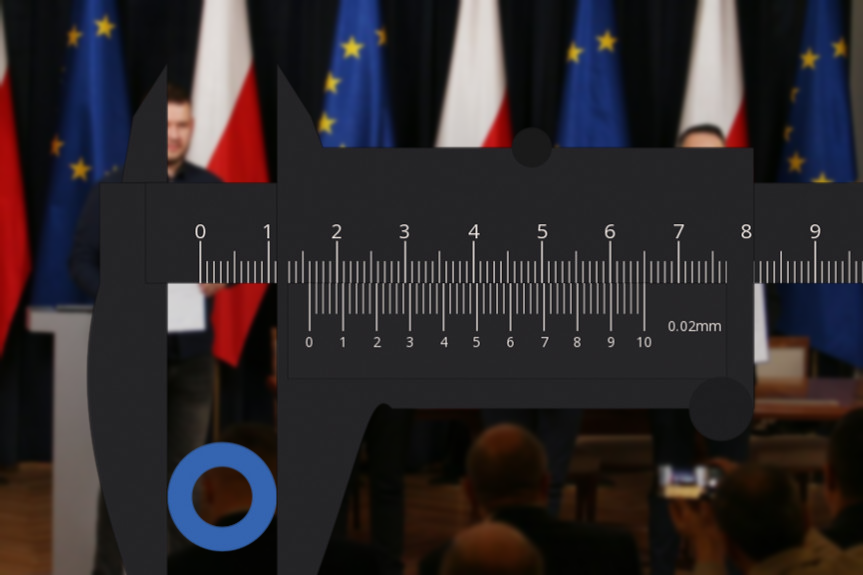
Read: 16.0,mm
